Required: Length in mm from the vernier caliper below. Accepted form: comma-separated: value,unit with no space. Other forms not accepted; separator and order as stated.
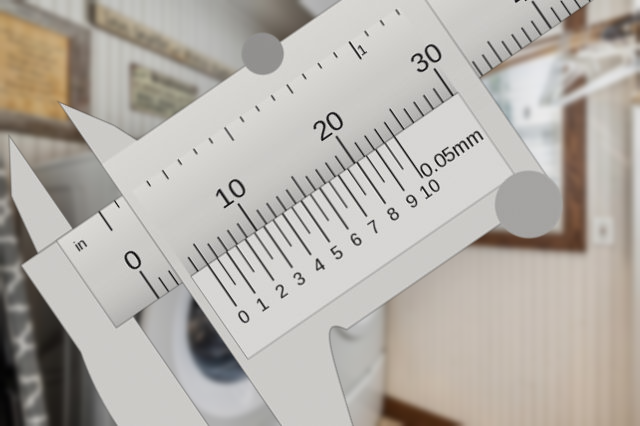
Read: 5.0,mm
